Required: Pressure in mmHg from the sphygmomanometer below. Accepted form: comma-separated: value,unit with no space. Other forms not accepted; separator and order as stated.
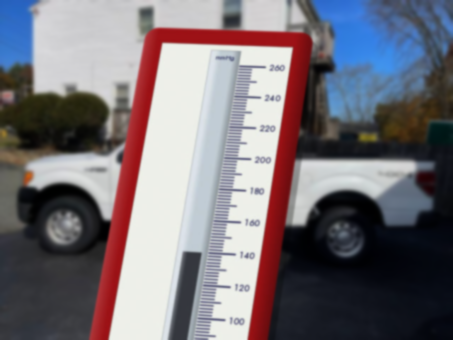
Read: 140,mmHg
